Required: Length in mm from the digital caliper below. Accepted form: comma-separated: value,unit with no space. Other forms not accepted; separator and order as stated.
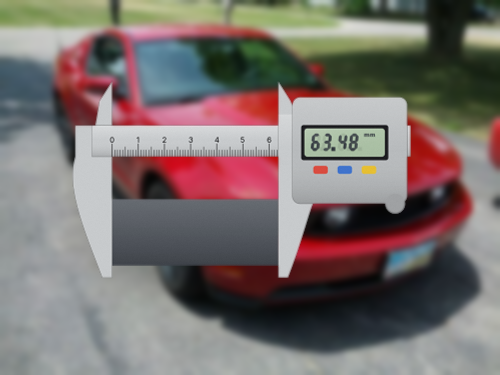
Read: 63.48,mm
